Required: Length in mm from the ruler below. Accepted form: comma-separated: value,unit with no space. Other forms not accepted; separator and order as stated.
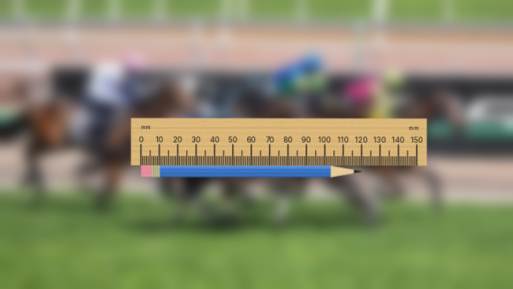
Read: 120,mm
